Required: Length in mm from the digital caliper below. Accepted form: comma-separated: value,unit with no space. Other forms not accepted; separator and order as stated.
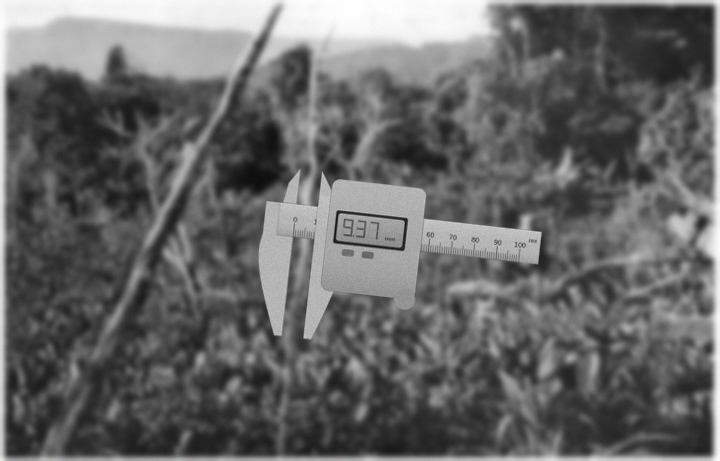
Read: 9.37,mm
